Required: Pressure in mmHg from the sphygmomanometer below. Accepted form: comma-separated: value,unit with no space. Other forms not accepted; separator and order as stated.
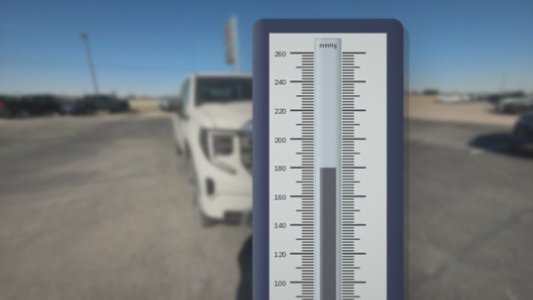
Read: 180,mmHg
